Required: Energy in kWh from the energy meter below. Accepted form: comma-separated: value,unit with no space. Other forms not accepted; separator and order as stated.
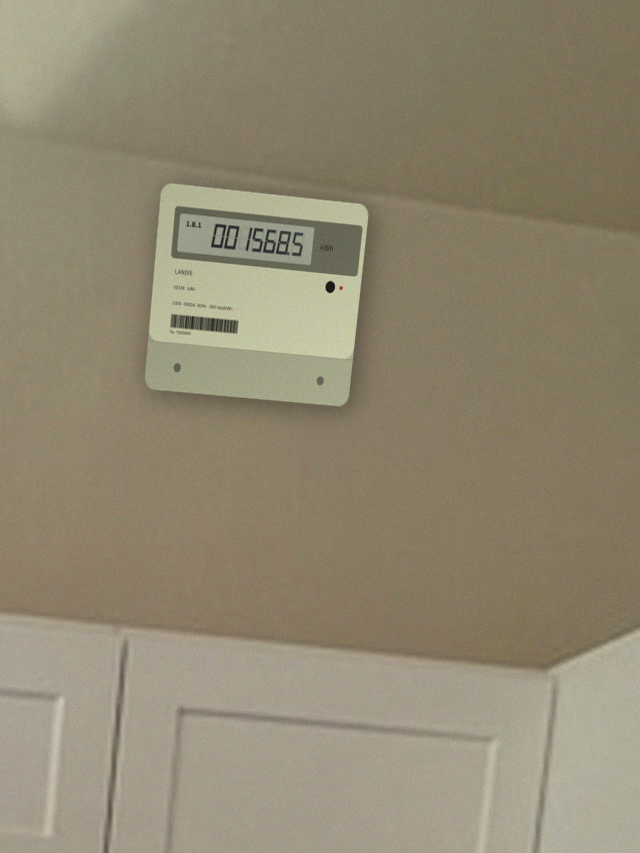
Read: 1568.5,kWh
